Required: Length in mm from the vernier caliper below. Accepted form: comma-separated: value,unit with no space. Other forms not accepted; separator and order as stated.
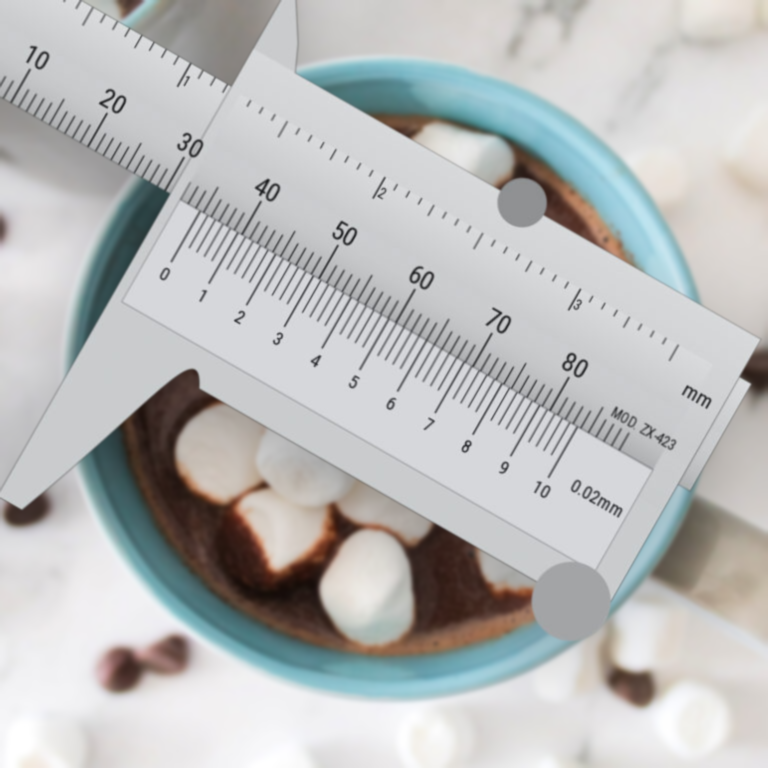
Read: 34.6,mm
